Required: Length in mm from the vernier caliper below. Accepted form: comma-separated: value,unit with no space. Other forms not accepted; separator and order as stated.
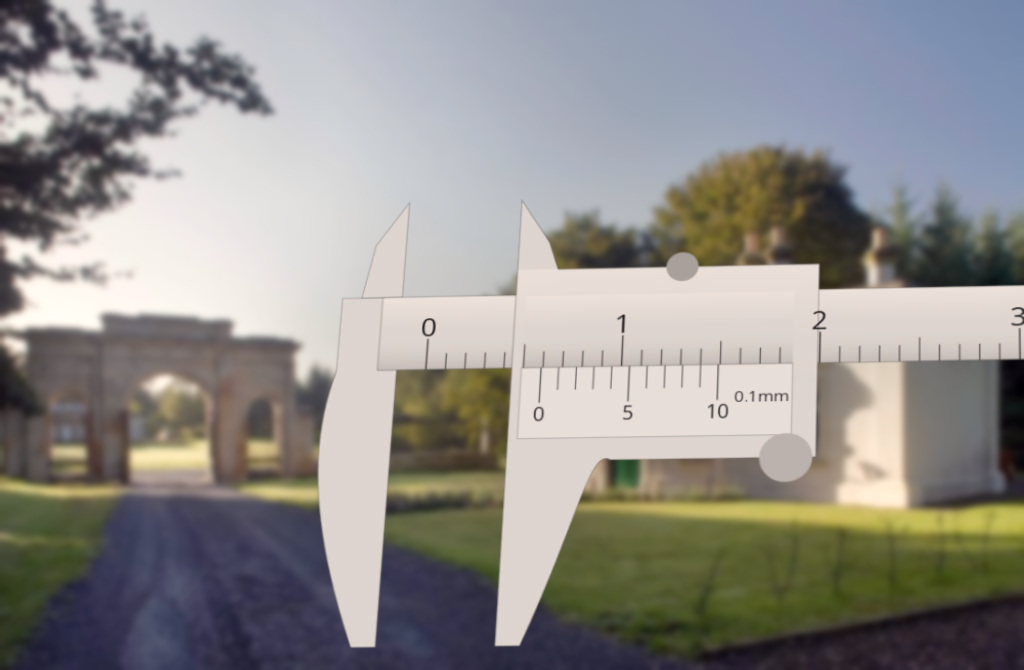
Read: 5.9,mm
